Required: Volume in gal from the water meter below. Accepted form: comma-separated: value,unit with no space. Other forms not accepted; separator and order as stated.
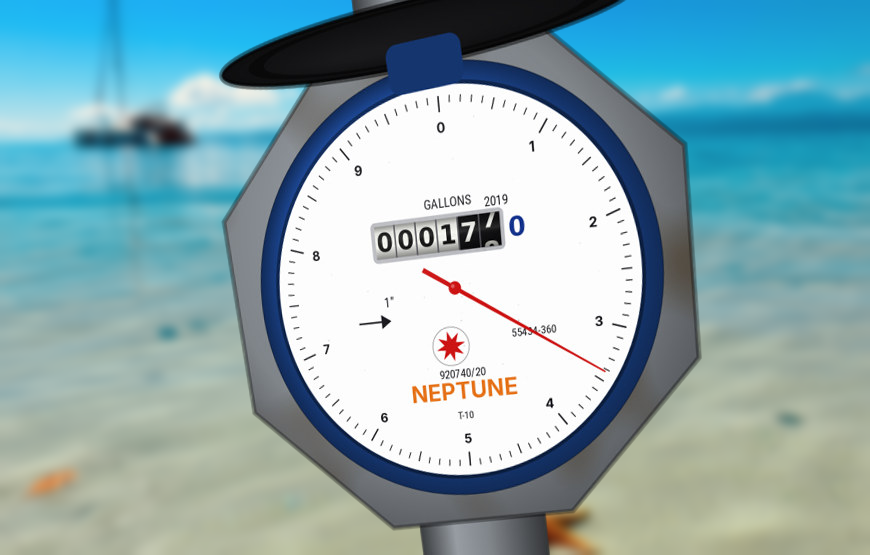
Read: 1773.4,gal
